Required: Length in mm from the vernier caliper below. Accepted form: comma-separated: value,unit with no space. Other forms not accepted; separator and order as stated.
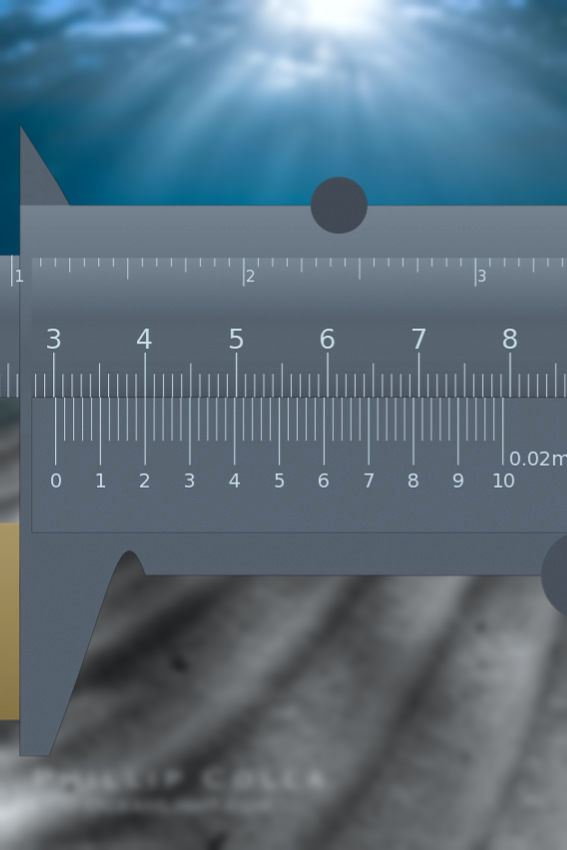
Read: 30.2,mm
